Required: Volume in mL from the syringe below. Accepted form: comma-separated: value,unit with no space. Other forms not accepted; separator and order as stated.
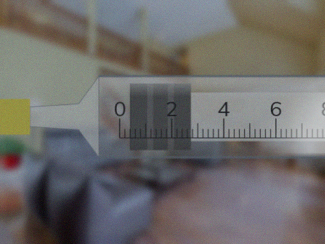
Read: 0.4,mL
